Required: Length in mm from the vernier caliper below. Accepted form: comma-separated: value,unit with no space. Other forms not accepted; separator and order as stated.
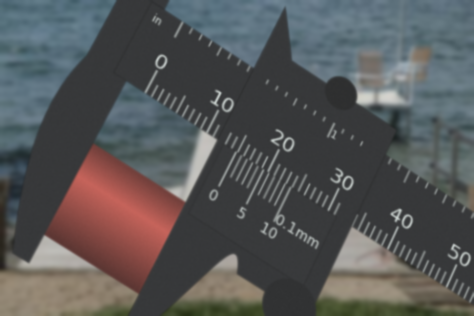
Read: 14.8,mm
